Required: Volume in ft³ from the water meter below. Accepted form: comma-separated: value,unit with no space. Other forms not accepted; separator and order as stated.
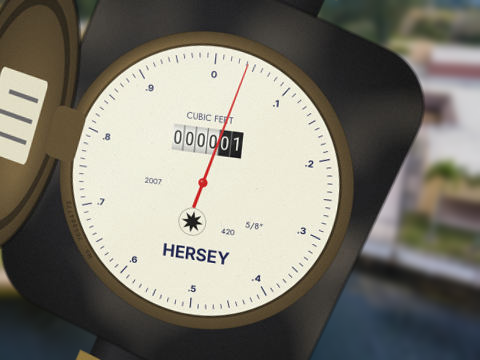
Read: 1.04,ft³
